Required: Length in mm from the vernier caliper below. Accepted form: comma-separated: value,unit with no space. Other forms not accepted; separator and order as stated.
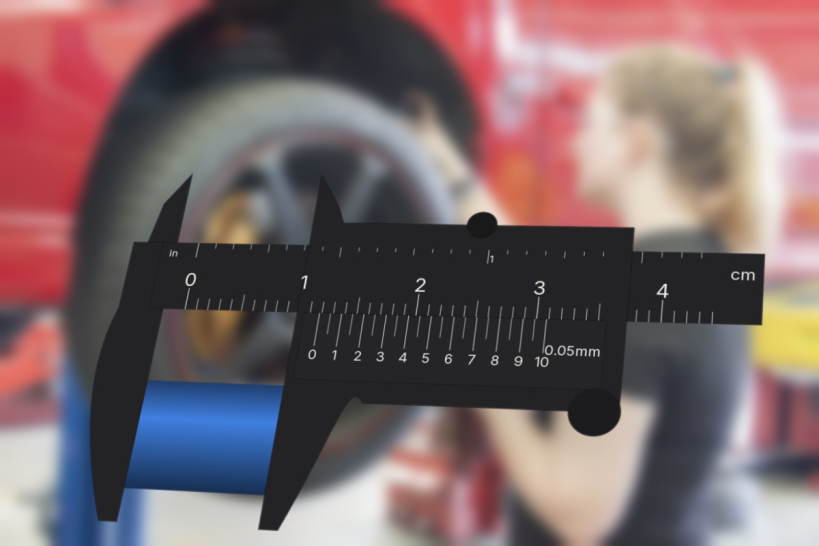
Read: 11.8,mm
